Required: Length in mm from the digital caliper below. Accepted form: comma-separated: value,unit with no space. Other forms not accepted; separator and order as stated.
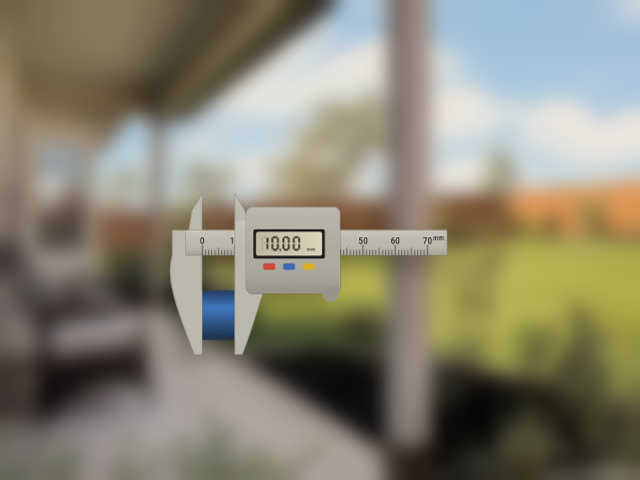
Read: 10.00,mm
